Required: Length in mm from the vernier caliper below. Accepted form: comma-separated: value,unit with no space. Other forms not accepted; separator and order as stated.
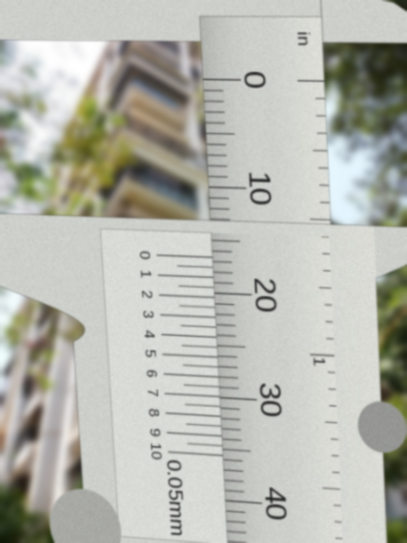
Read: 16.6,mm
